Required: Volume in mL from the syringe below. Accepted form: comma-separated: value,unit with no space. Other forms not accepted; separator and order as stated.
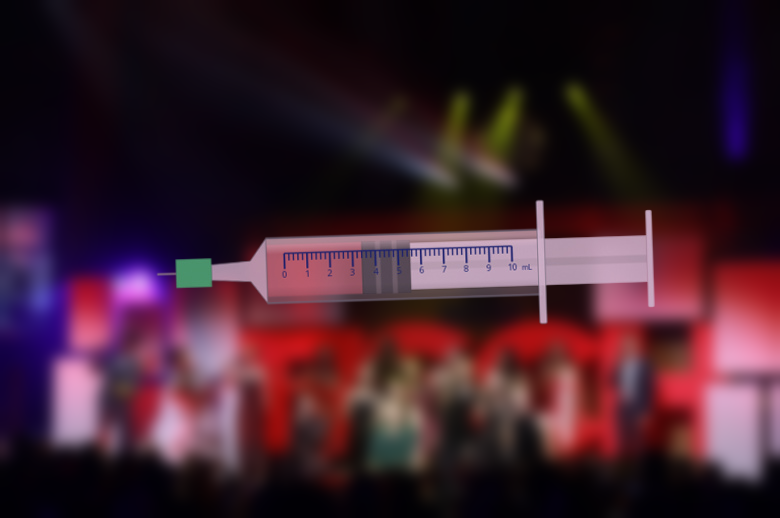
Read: 3.4,mL
